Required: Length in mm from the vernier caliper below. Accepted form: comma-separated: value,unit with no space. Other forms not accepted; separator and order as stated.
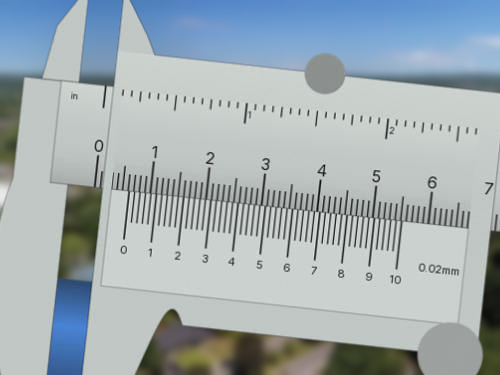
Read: 6.2,mm
